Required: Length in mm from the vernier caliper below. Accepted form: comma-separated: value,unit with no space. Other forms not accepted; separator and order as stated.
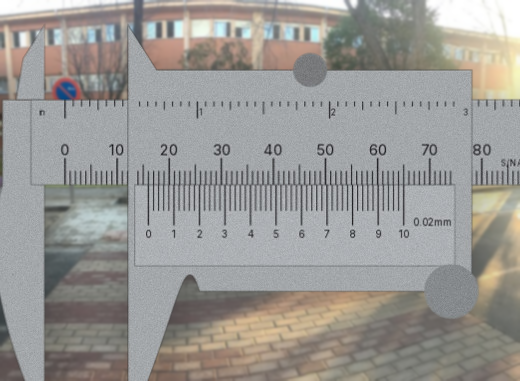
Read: 16.0,mm
